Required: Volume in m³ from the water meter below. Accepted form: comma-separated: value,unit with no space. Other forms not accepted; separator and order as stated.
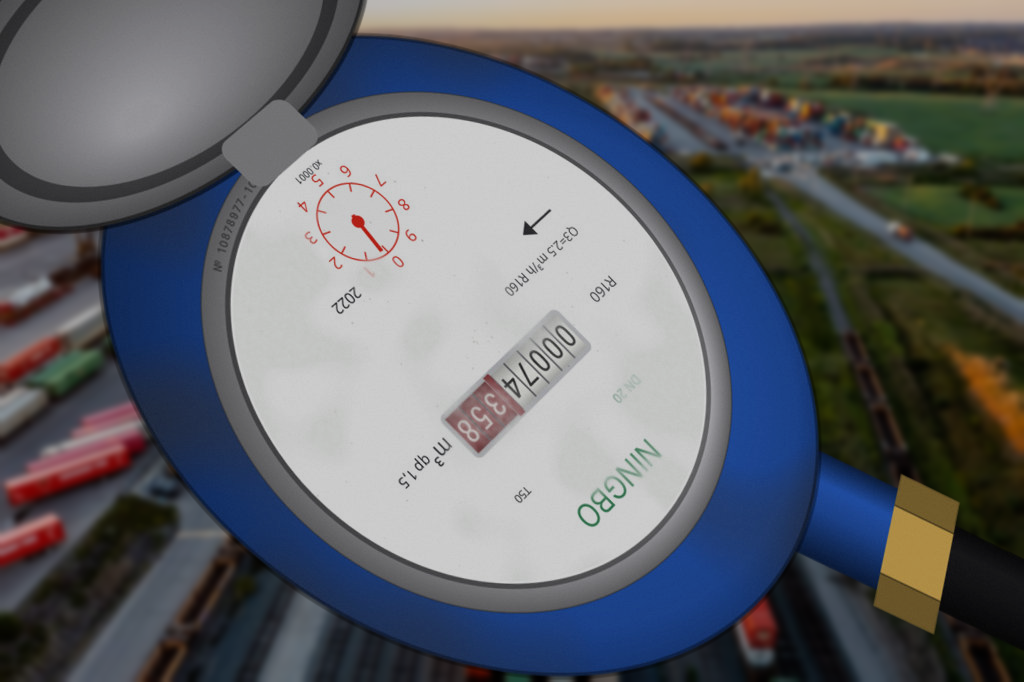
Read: 74.3580,m³
